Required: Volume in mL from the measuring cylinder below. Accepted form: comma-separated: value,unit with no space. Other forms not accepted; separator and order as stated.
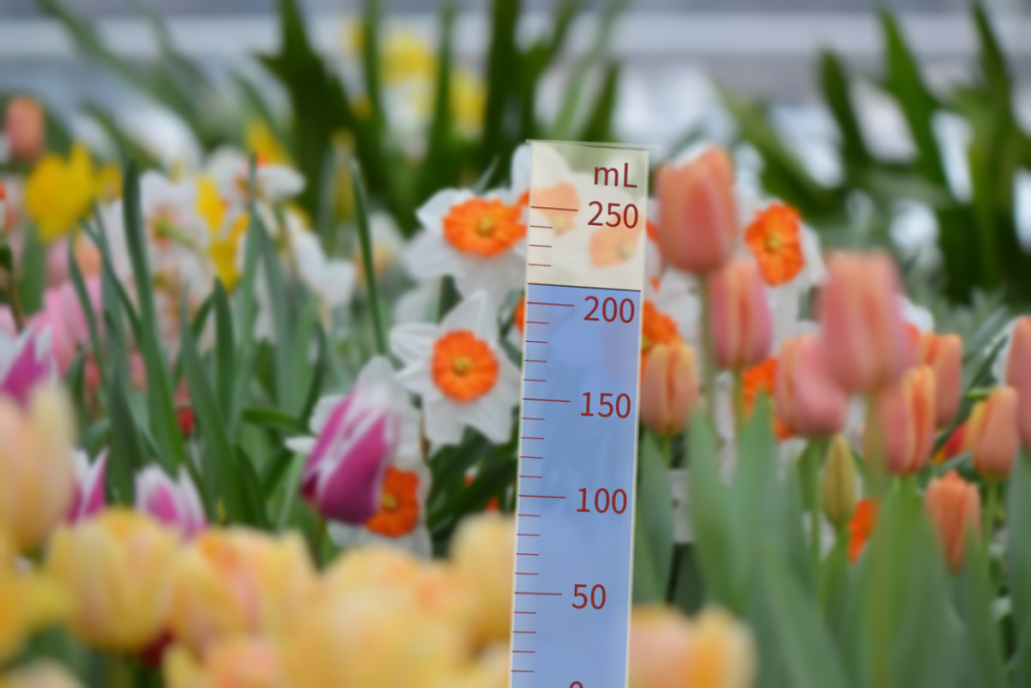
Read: 210,mL
